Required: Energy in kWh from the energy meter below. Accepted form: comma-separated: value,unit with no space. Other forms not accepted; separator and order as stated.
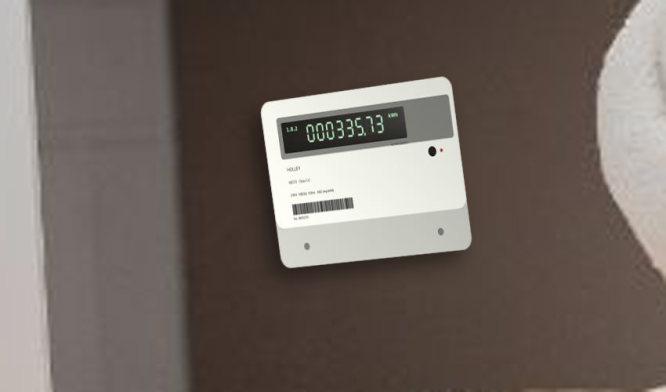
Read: 335.73,kWh
